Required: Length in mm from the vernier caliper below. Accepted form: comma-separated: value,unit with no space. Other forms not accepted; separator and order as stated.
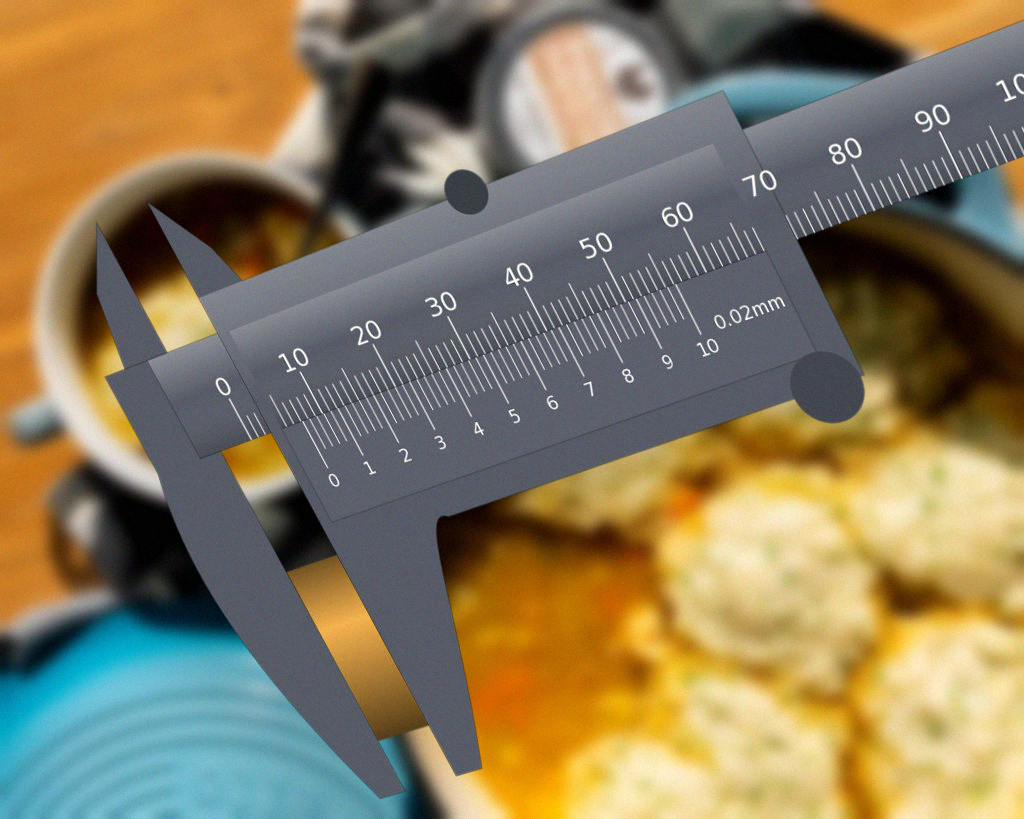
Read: 7.2,mm
